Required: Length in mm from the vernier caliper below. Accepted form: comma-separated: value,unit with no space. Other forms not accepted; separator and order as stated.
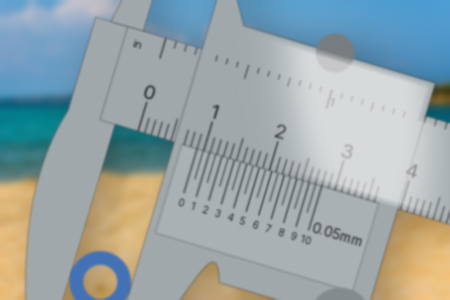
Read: 9.0,mm
